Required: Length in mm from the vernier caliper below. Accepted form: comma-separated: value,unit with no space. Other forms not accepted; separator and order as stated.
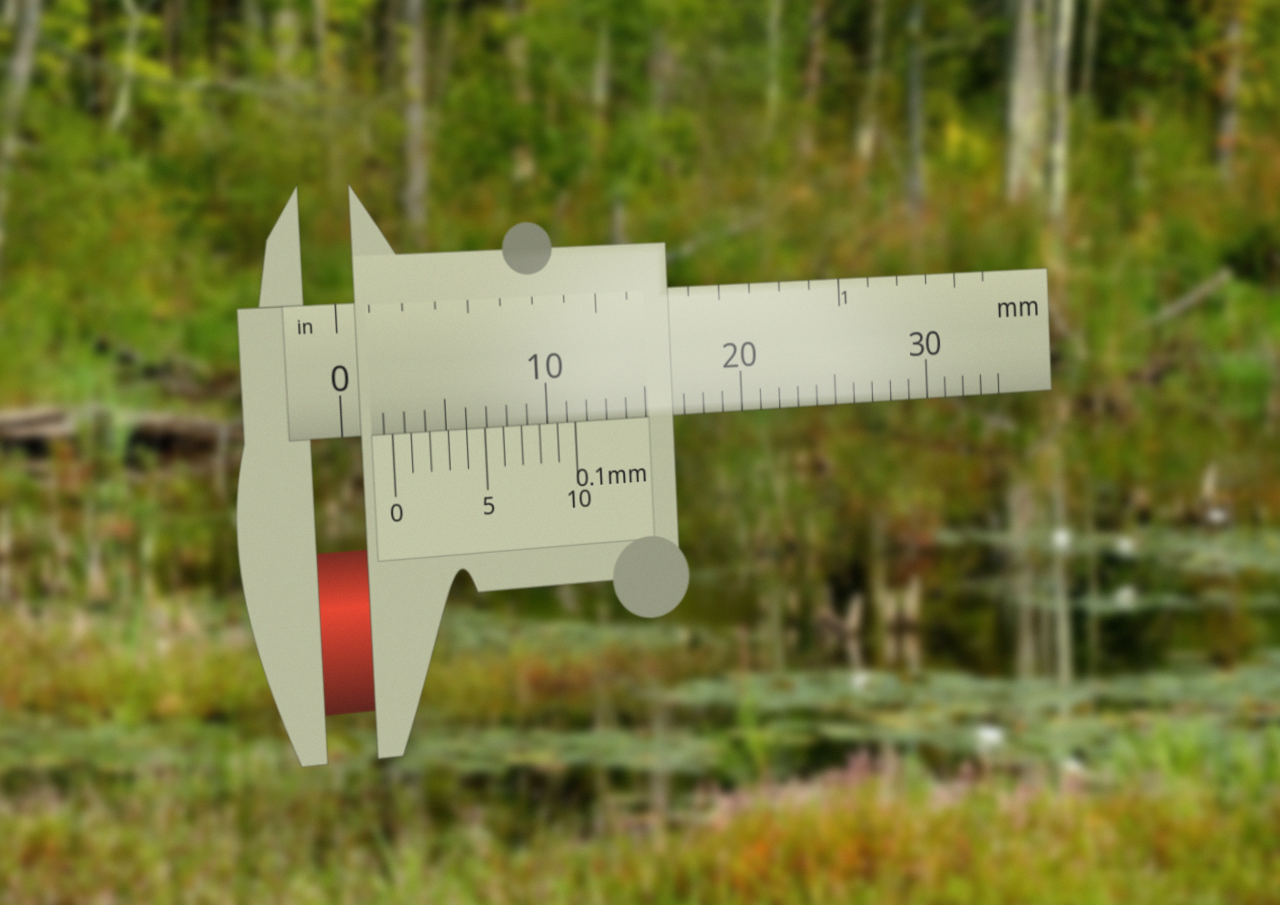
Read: 2.4,mm
